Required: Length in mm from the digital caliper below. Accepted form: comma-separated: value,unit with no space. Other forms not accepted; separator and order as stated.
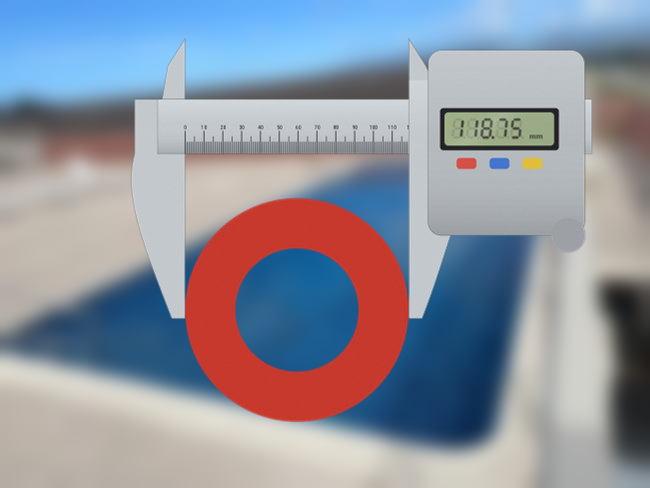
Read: 118.75,mm
